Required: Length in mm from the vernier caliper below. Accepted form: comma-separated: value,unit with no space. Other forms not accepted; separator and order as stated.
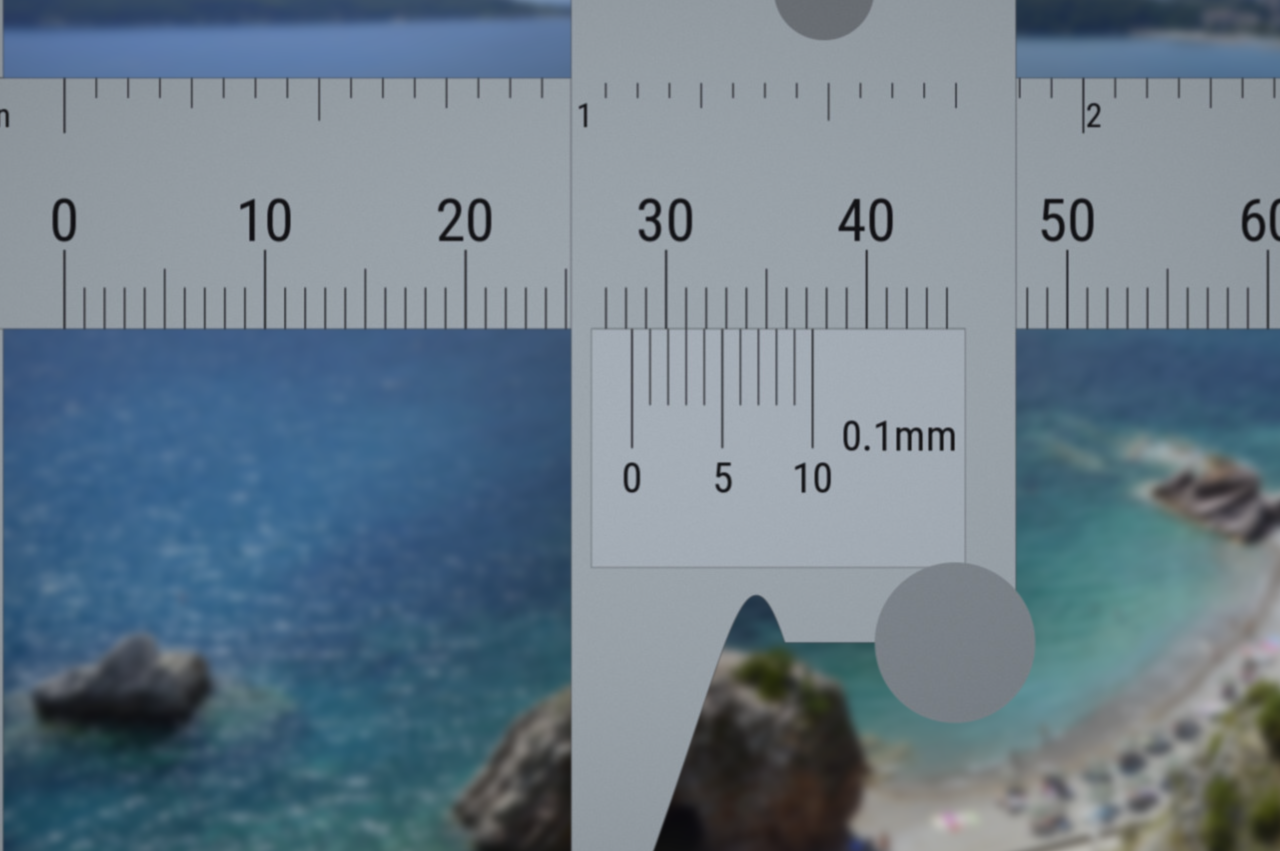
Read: 28.3,mm
